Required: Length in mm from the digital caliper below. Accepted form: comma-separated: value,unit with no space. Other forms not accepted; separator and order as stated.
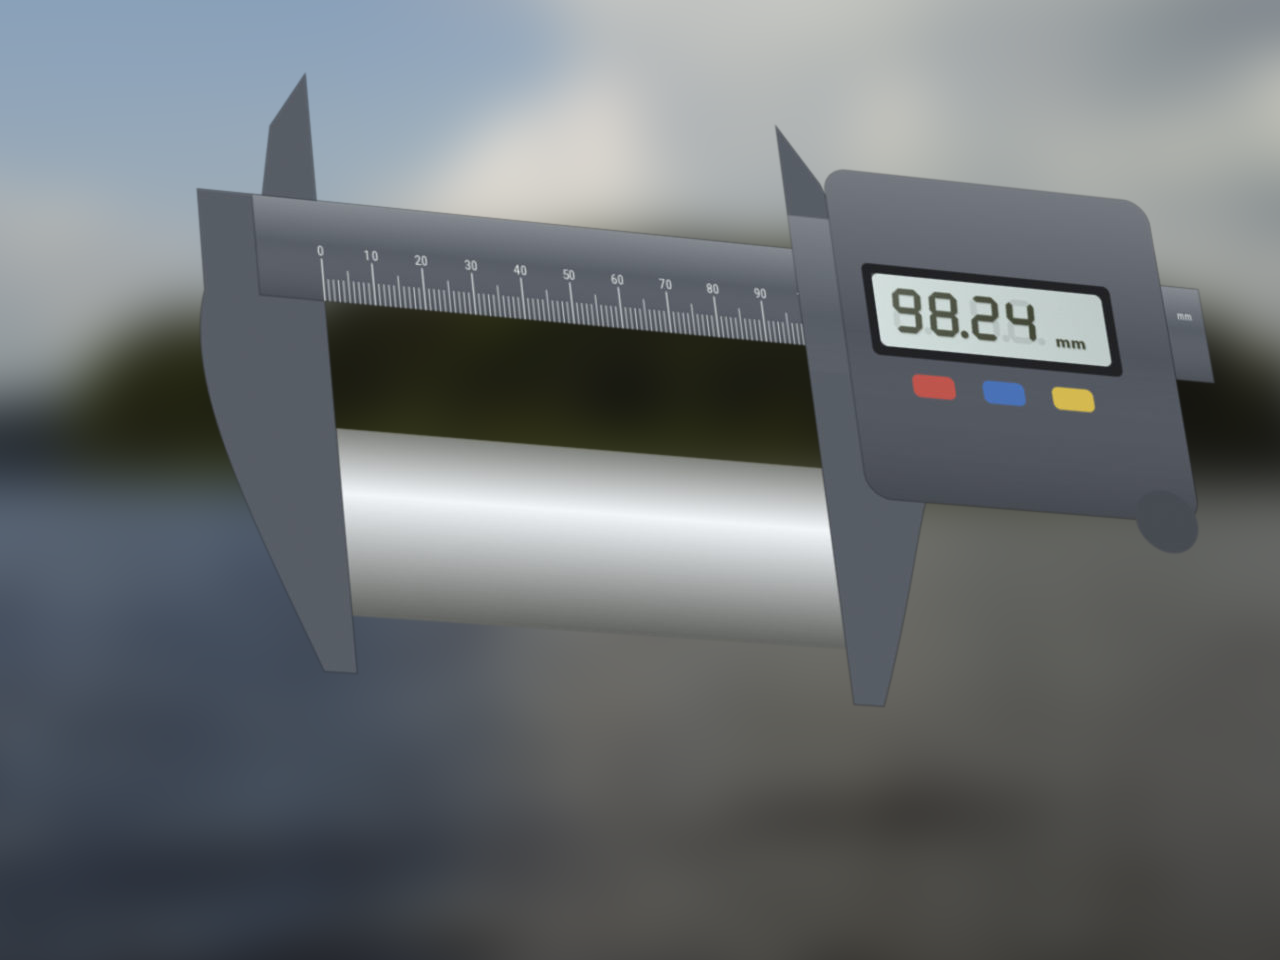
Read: 98.24,mm
